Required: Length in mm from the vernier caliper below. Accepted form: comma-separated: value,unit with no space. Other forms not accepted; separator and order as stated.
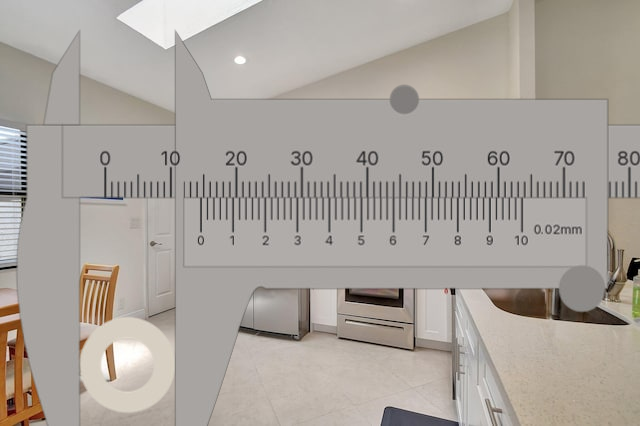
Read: 14.6,mm
